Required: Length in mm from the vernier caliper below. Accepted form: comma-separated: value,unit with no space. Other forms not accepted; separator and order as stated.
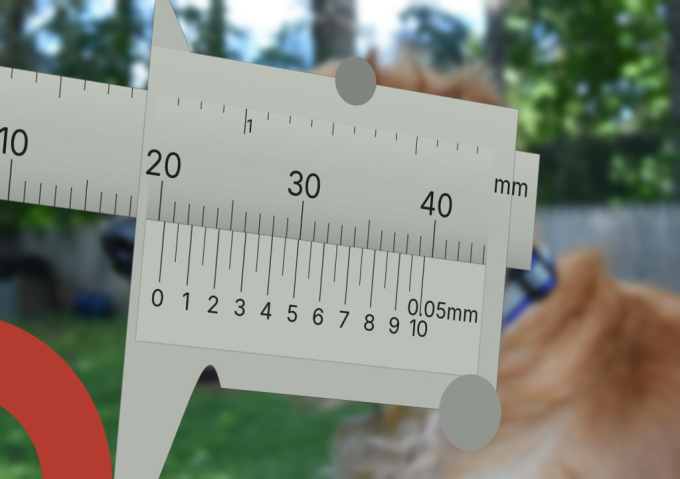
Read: 20.4,mm
